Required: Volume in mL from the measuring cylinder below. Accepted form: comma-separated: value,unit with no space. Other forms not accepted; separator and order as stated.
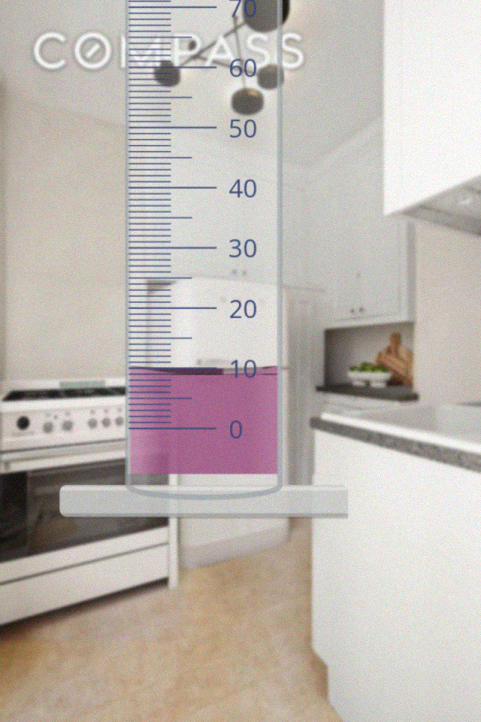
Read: 9,mL
